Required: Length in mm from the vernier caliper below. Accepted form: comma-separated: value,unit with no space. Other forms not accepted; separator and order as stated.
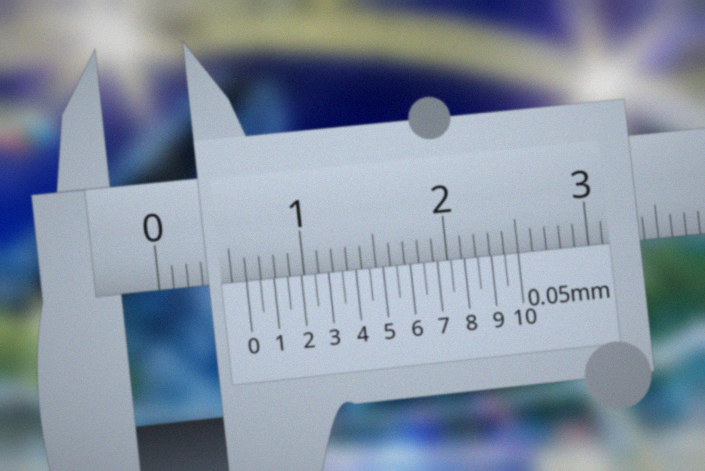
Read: 6.0,mm
